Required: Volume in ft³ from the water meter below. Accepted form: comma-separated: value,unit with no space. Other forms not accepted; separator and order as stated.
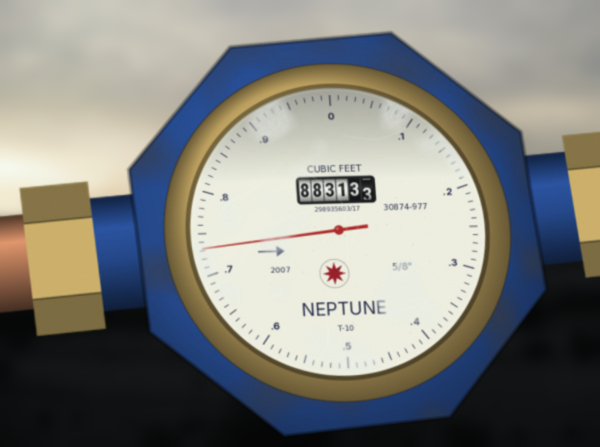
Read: 883132.73,ft³
